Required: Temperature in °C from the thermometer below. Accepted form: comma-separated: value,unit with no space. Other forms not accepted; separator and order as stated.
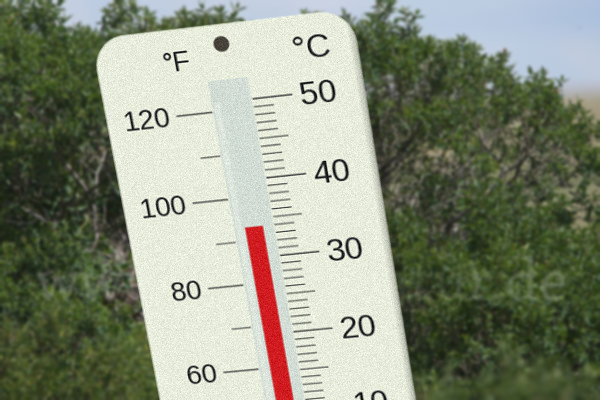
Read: 34,°C
